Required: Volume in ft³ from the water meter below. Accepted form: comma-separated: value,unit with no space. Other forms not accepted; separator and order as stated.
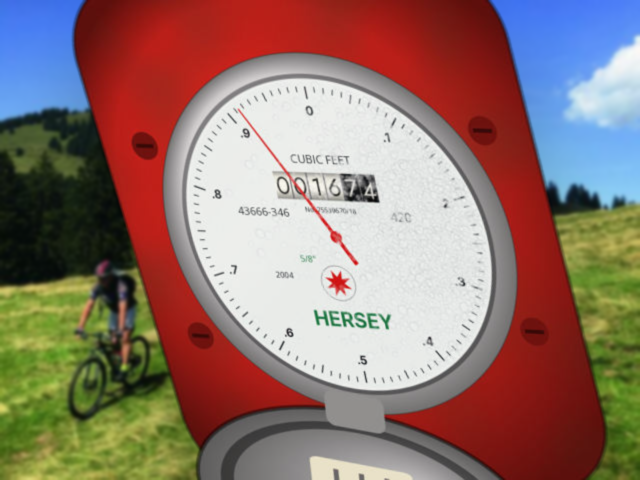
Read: 1673.91,ft³
